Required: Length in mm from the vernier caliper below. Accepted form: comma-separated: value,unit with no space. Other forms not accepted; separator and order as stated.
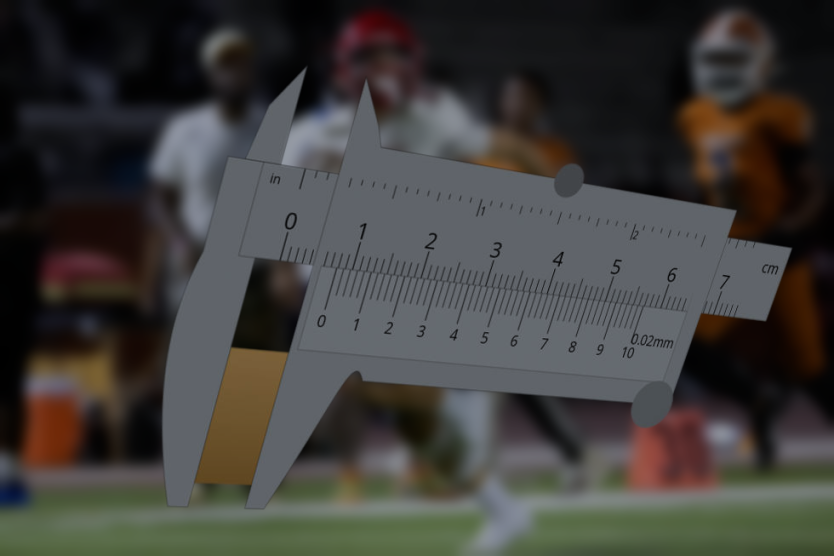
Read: 7.8,mm
